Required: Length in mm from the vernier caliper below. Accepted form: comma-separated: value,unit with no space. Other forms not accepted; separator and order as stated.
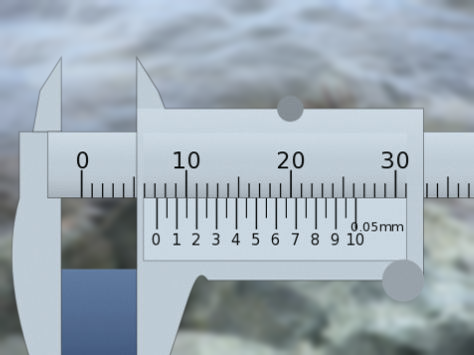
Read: 7.2,mm
